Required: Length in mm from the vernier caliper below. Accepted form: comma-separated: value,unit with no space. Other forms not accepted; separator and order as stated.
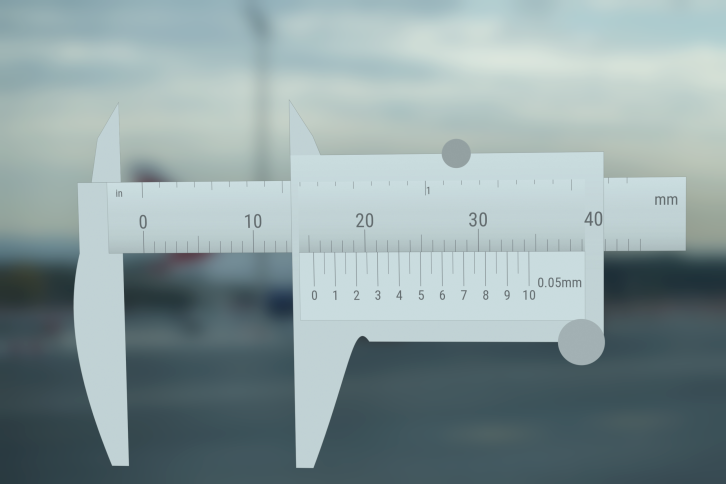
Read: 15.4,mm
